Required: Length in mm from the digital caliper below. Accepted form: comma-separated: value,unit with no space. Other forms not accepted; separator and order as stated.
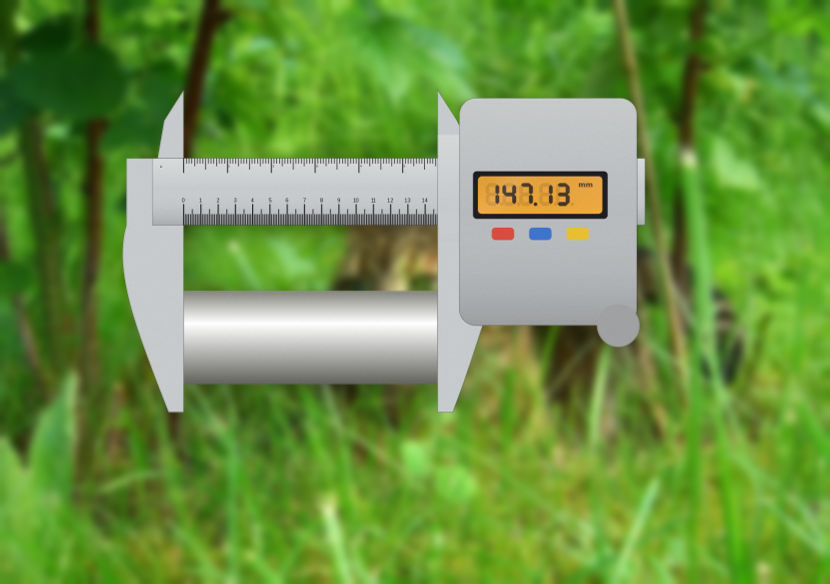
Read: 147.13,mm
